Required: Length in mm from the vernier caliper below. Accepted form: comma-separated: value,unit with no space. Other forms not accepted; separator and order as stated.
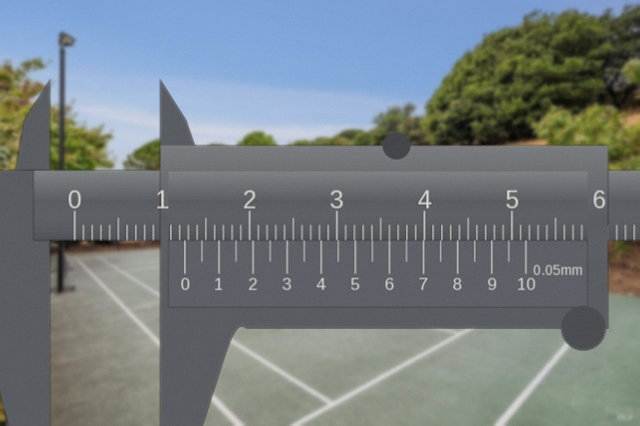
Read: 12.6,mm
